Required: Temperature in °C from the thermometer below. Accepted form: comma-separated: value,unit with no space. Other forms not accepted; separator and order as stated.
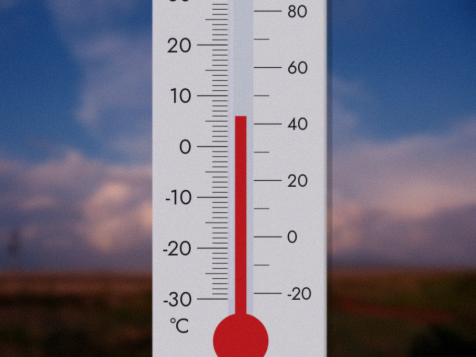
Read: 6,°C
